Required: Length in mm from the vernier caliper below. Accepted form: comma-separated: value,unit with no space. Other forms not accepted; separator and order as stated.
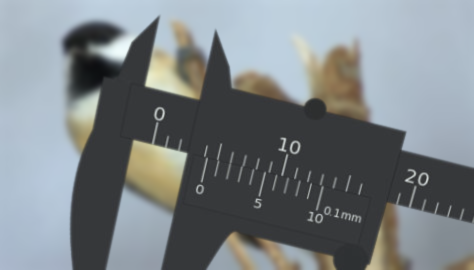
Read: 4.2,mm
